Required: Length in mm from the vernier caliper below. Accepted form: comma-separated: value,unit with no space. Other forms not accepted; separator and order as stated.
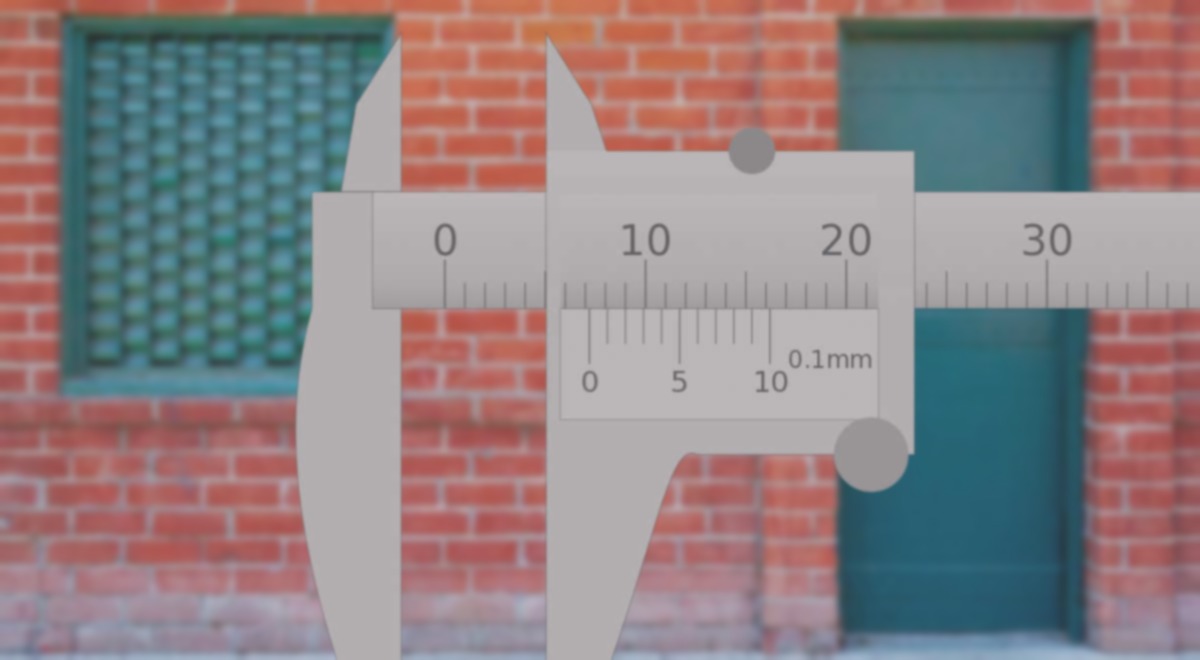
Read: 7.2,mm
